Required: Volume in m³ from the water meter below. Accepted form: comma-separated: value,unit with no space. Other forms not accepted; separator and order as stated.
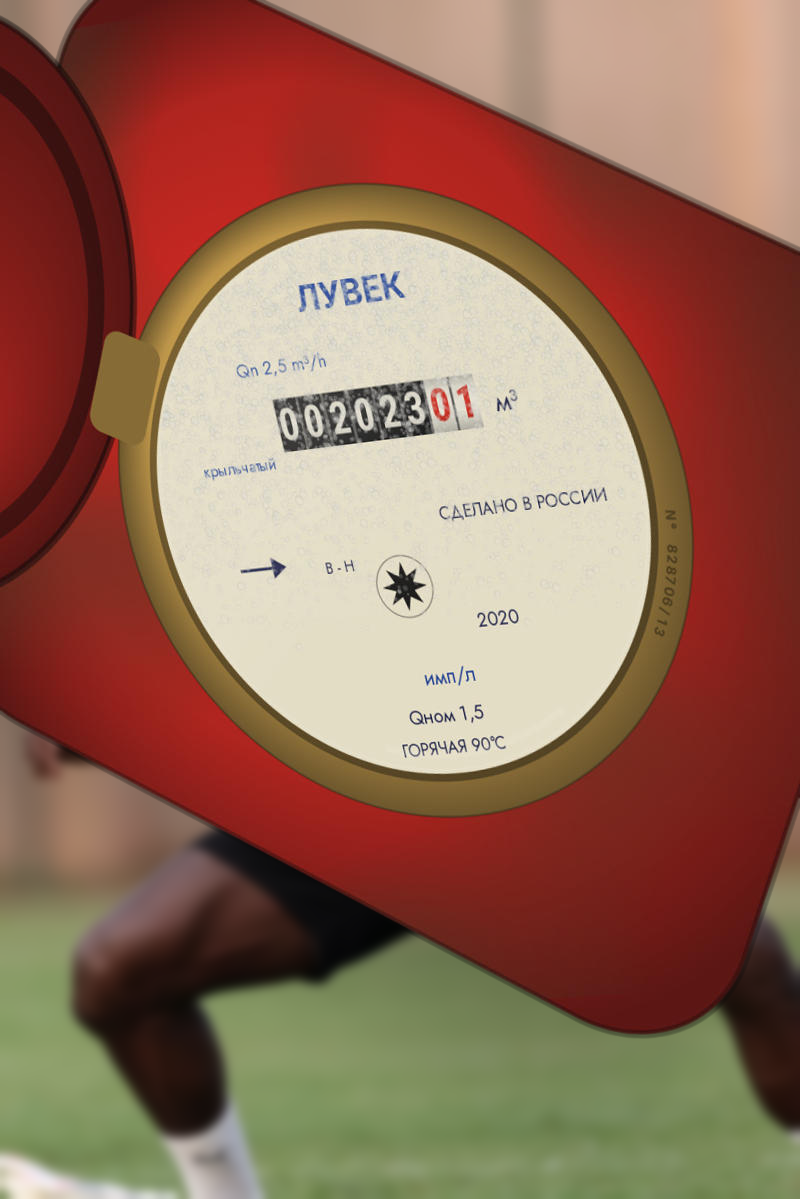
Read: 2023.01,m³
